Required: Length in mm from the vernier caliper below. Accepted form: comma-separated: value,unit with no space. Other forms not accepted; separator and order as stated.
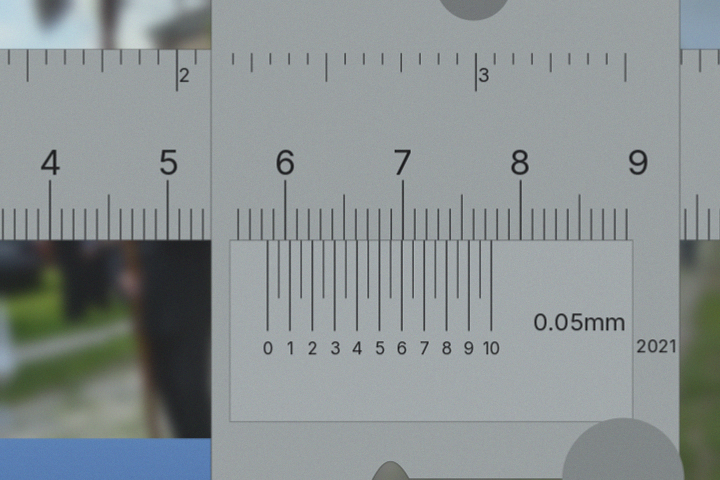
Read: 58.5,mm
